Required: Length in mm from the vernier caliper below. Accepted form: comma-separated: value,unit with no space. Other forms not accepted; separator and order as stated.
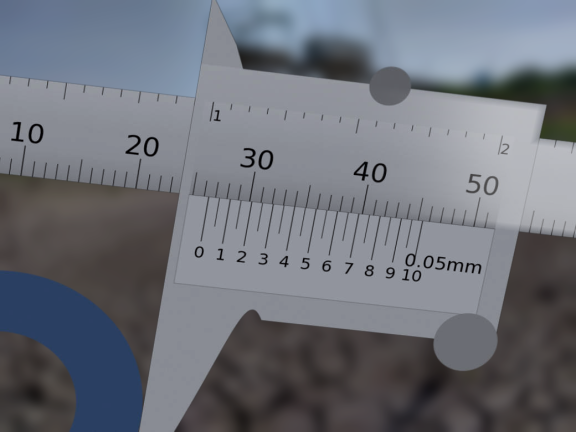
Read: 26.4,mm
